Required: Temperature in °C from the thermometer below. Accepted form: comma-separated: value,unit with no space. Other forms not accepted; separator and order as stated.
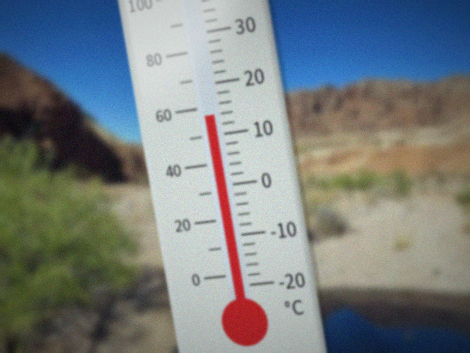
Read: 14,°C
